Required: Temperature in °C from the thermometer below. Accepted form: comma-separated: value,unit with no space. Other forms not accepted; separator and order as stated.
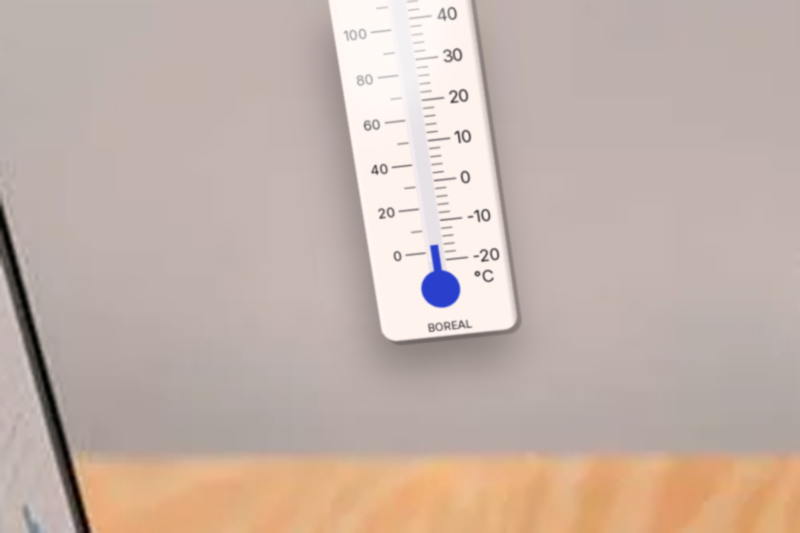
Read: -16,°C
